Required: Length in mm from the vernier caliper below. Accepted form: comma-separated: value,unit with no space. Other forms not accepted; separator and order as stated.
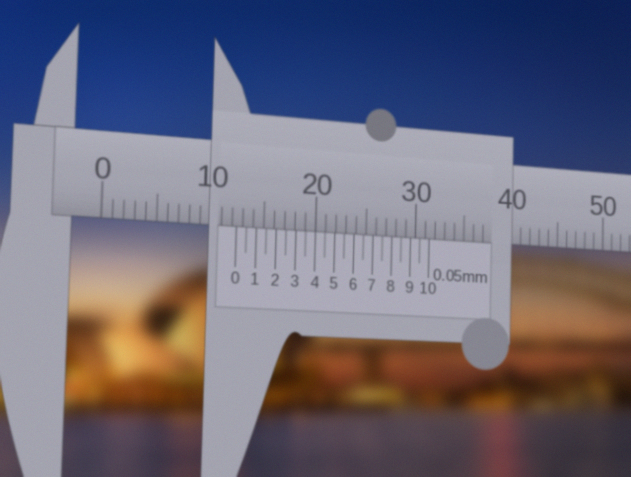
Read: 12.4,mm
